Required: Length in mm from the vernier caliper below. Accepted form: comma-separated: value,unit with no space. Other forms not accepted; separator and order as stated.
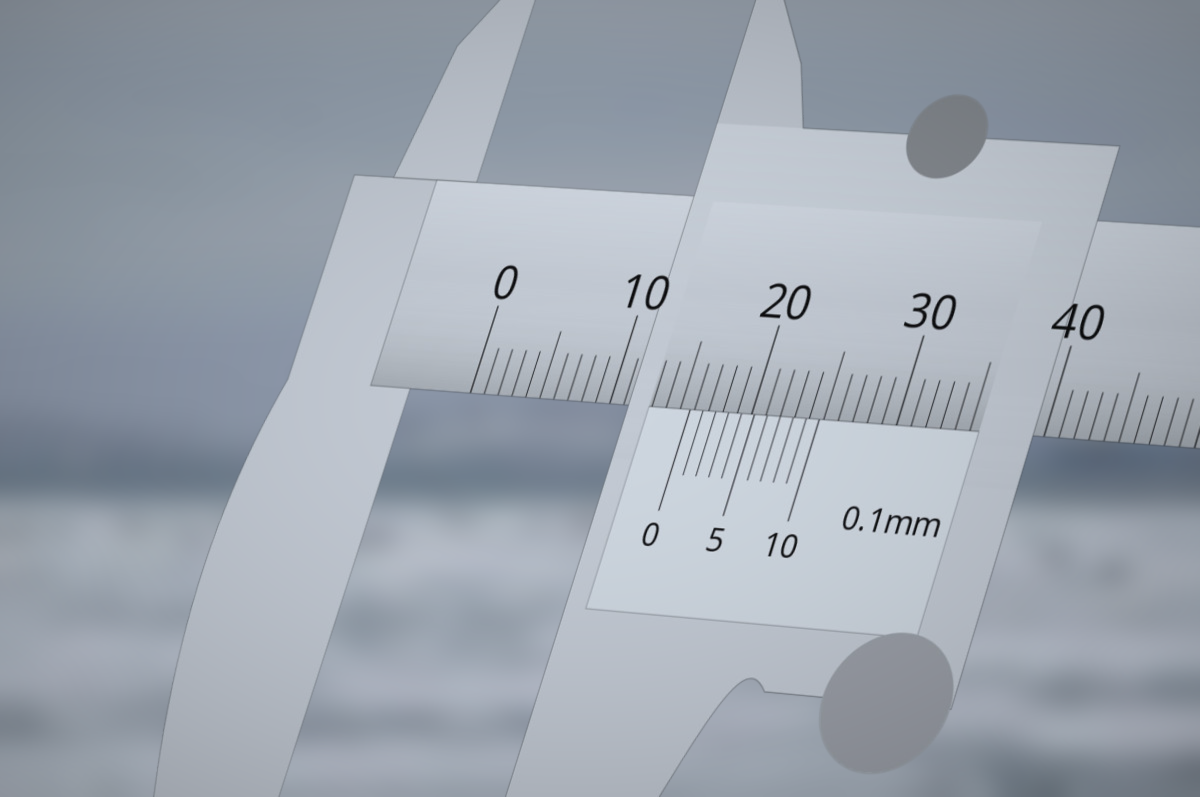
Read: 15.7,mm
